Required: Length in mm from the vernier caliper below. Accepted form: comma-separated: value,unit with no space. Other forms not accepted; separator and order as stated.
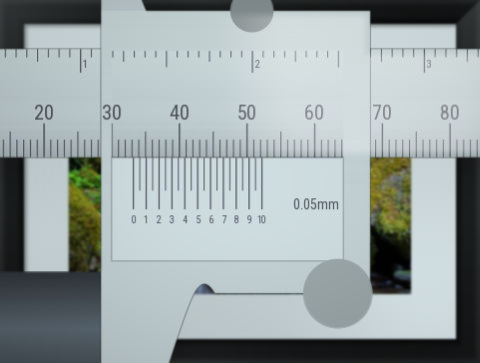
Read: 33.2,mm
